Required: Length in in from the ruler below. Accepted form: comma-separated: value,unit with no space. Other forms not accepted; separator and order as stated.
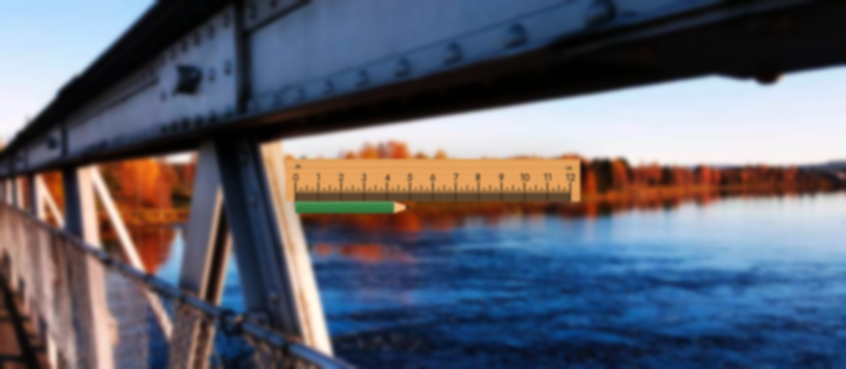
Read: 5,in
